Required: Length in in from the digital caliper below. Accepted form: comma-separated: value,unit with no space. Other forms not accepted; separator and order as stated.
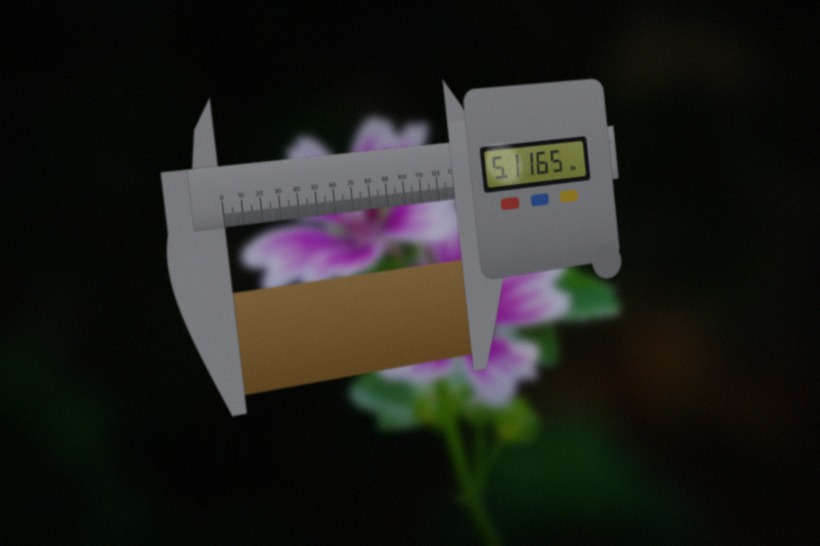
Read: 5.1165,in
